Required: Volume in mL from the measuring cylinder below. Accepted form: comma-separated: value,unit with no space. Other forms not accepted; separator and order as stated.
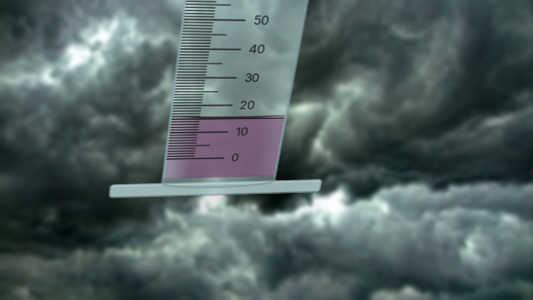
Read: 15,mL
